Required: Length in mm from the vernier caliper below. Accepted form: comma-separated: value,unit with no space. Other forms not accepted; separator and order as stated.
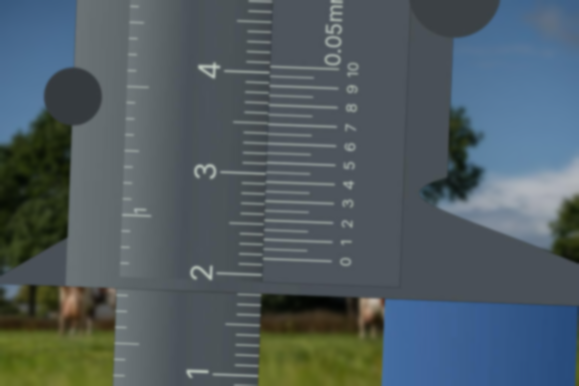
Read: 21.6,mm
